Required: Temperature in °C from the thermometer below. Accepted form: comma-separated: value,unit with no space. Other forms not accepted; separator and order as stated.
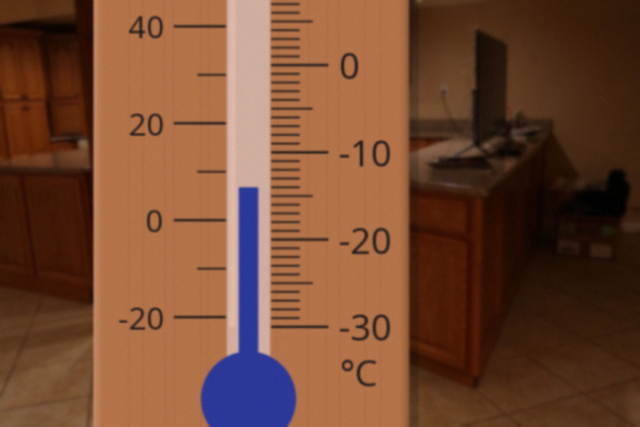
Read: -14,°C
